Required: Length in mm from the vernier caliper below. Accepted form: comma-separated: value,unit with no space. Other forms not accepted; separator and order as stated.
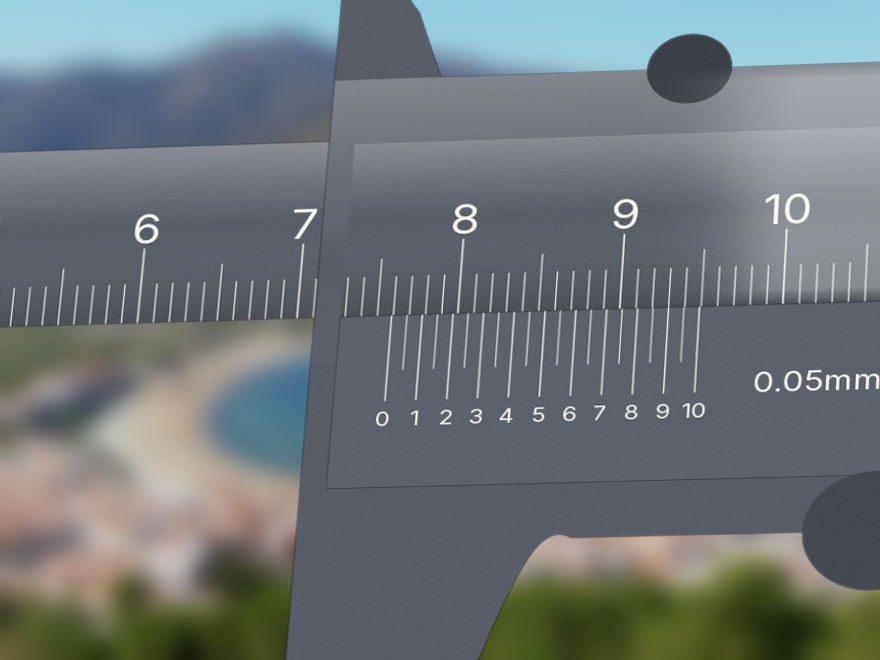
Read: 75.9,mm
